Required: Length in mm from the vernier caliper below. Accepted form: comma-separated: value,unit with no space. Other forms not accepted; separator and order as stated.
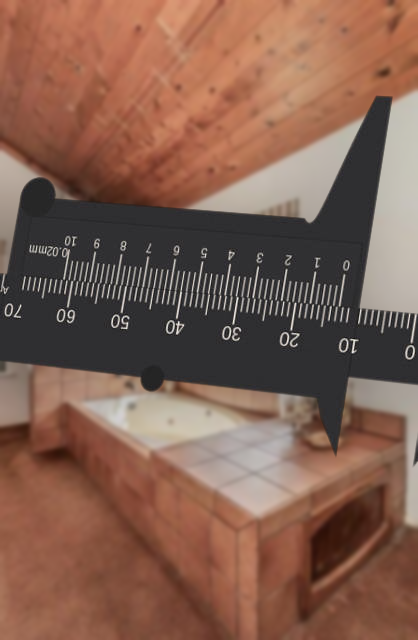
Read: 12.6,mm
